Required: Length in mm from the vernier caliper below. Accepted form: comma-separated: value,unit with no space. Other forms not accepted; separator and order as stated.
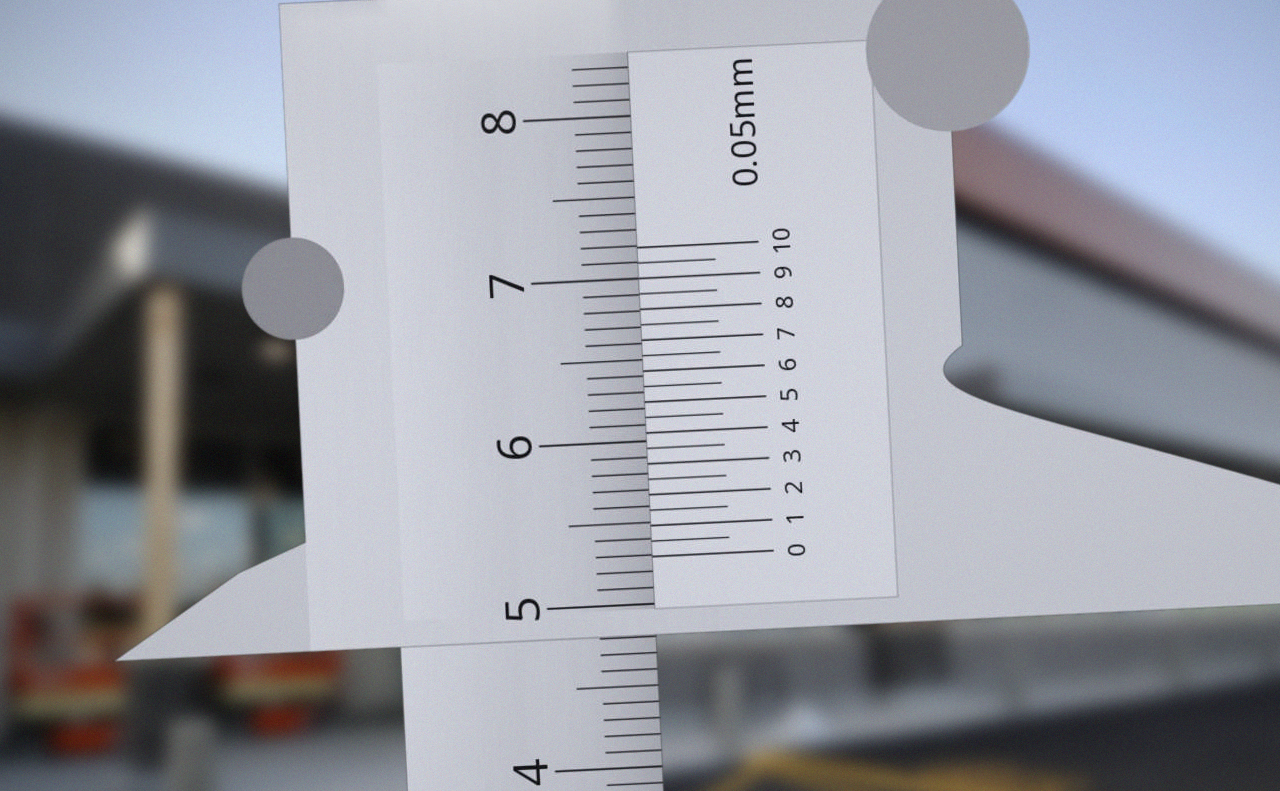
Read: 52.9,mm
